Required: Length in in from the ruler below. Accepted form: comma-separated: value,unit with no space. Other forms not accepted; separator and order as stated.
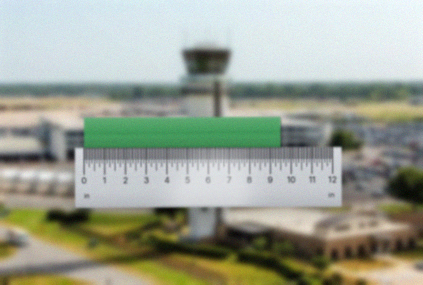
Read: 9.5,in
